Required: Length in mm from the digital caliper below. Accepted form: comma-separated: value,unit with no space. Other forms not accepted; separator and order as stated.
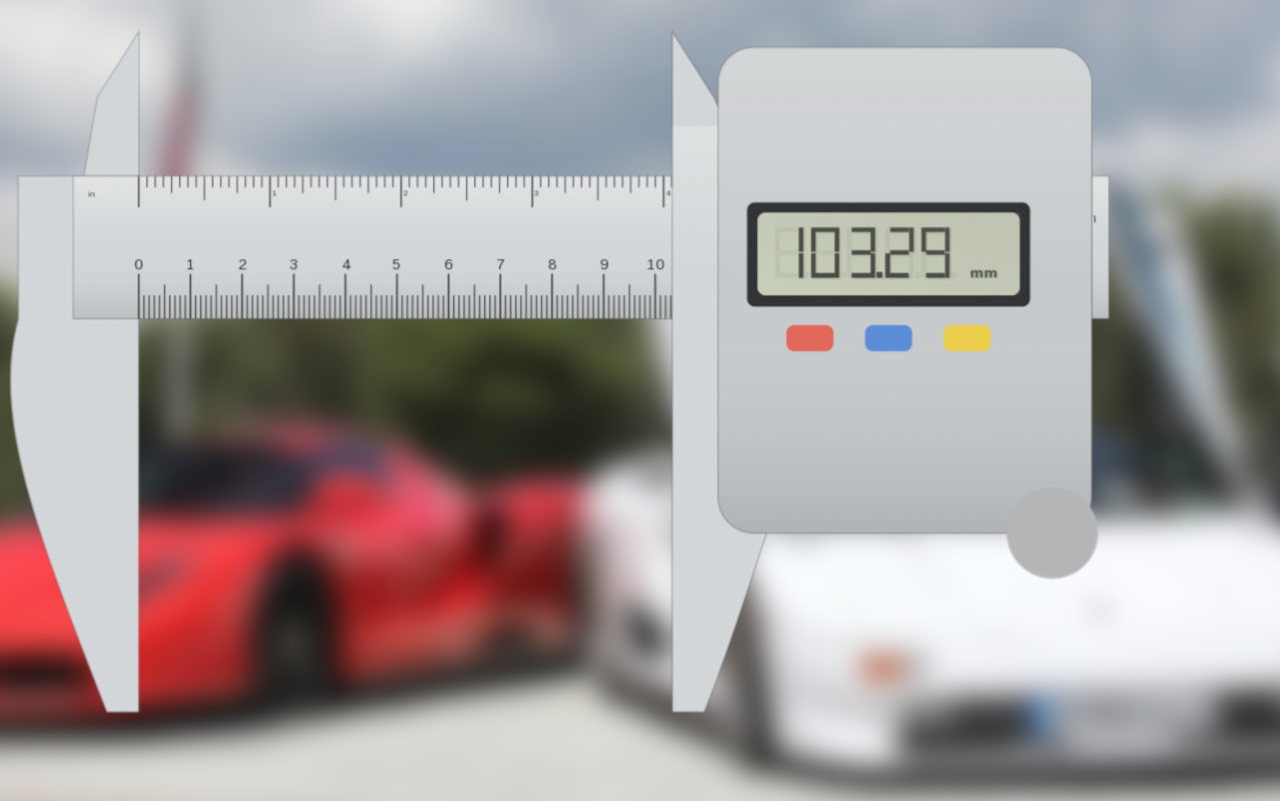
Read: 103.29,mm
